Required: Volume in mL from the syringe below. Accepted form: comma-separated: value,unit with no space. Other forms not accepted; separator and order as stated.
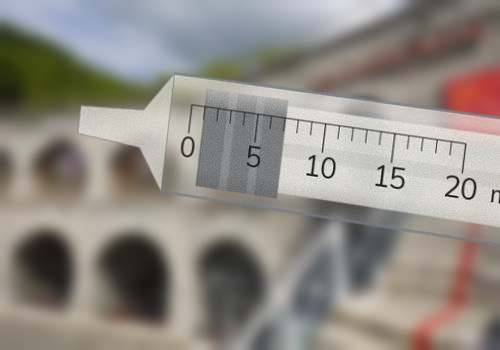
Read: 1,mL
